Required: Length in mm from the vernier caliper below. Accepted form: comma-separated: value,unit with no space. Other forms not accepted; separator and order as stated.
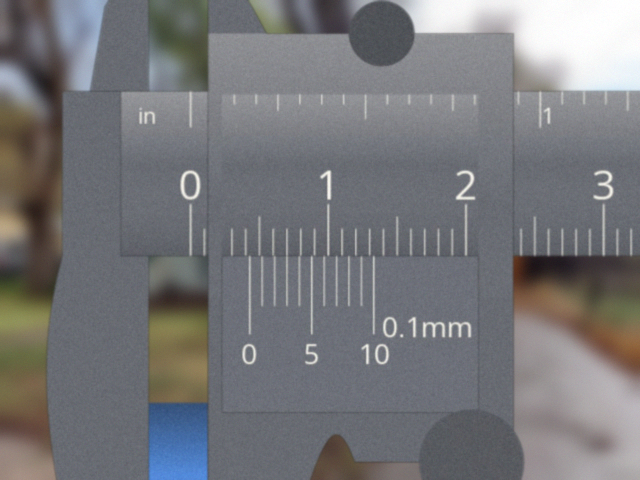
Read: 4.3,mm
